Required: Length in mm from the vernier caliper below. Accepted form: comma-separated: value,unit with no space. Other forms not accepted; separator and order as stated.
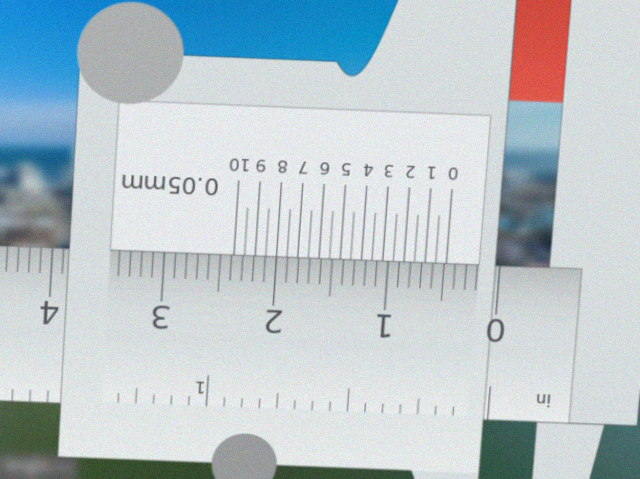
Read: 4.8,mm
